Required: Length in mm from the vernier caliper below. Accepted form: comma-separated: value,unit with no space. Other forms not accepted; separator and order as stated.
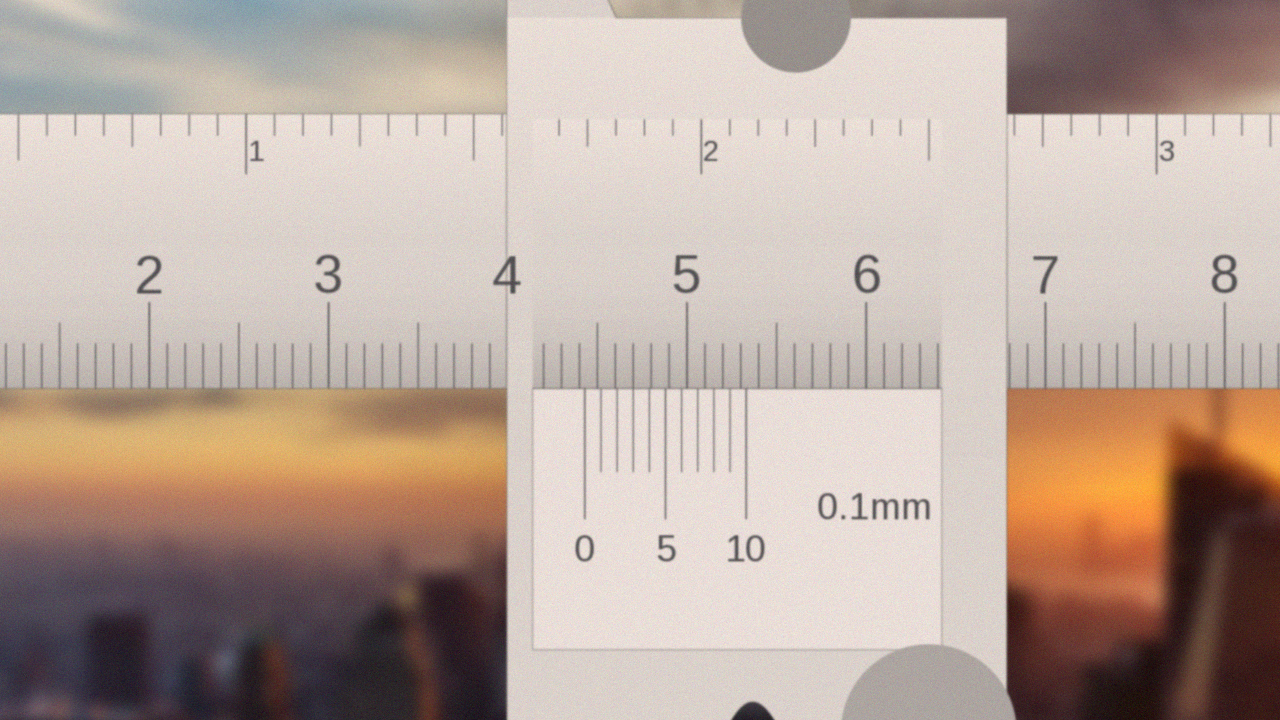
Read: 44.3,mm
